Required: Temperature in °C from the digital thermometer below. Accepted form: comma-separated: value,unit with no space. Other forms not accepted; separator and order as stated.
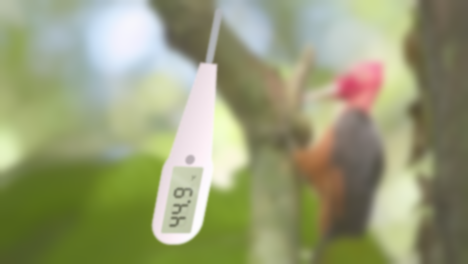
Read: 44.9,°C
